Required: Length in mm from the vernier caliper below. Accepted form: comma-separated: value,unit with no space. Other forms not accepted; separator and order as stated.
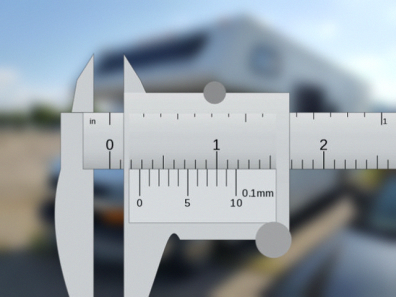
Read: 2.8,mm
